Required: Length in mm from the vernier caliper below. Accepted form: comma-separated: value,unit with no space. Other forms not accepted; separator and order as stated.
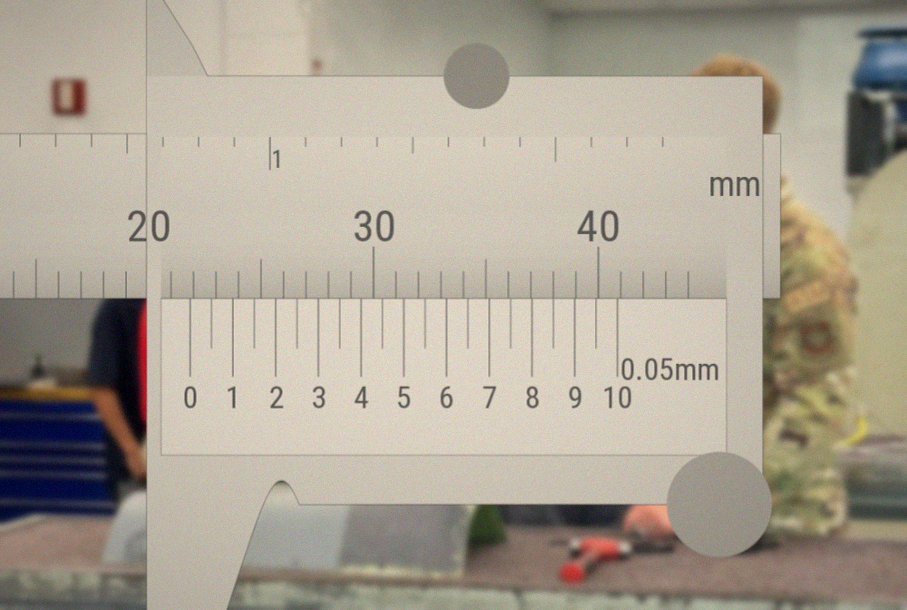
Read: 21.85,mm
